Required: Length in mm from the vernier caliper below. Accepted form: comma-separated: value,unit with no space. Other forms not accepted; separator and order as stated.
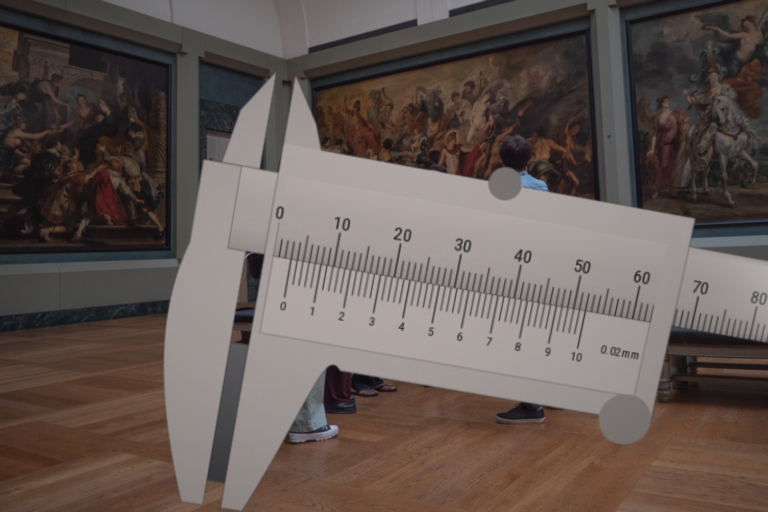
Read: 3.0,mm
